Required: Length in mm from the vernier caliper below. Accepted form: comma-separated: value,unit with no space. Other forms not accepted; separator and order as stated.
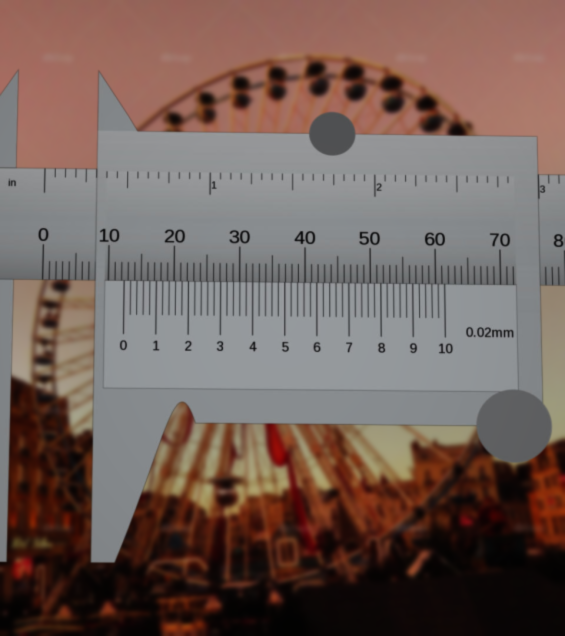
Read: 12.4,mm
